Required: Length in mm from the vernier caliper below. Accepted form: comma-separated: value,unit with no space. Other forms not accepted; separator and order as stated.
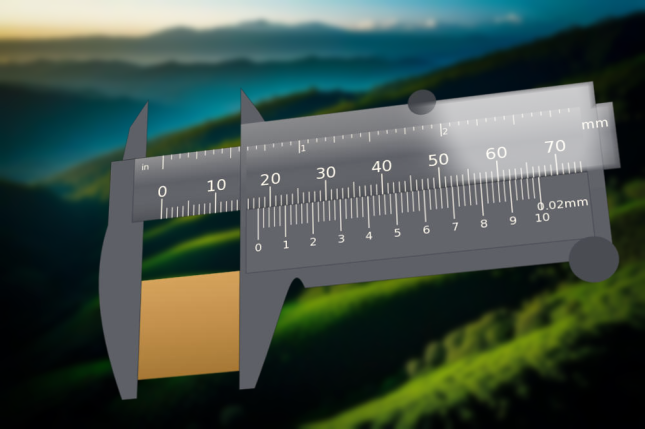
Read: 17.8,mm
